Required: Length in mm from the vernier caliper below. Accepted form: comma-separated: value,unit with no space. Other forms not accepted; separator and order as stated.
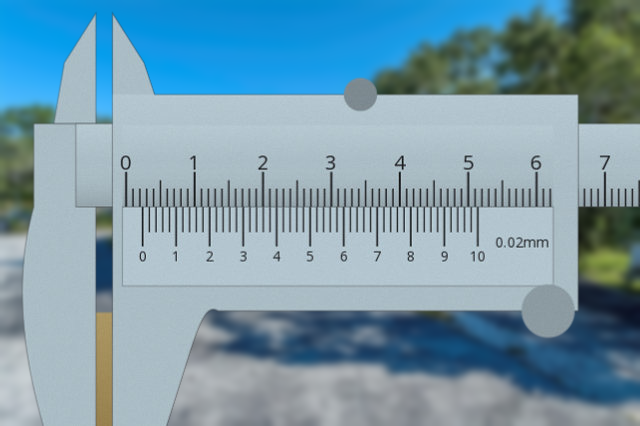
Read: 2.4,mm
